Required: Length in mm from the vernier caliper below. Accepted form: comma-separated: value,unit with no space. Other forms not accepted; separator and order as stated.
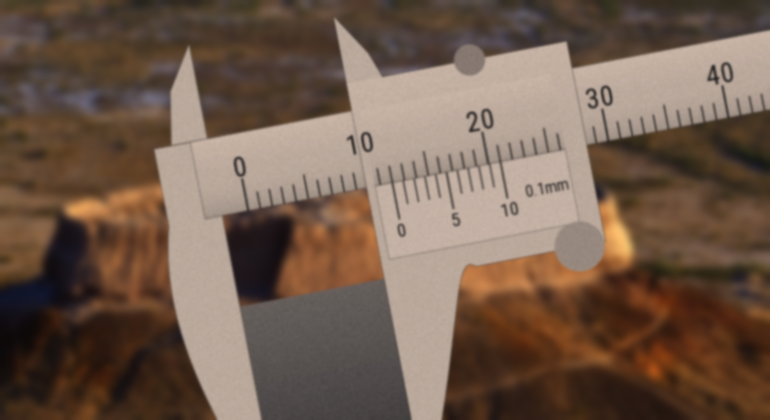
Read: 12.0,mm
